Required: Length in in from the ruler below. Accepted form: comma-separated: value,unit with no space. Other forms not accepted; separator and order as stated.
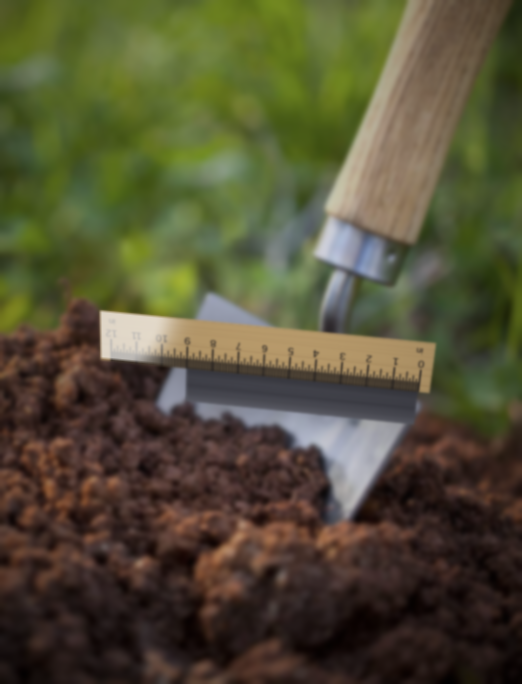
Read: 9,in
